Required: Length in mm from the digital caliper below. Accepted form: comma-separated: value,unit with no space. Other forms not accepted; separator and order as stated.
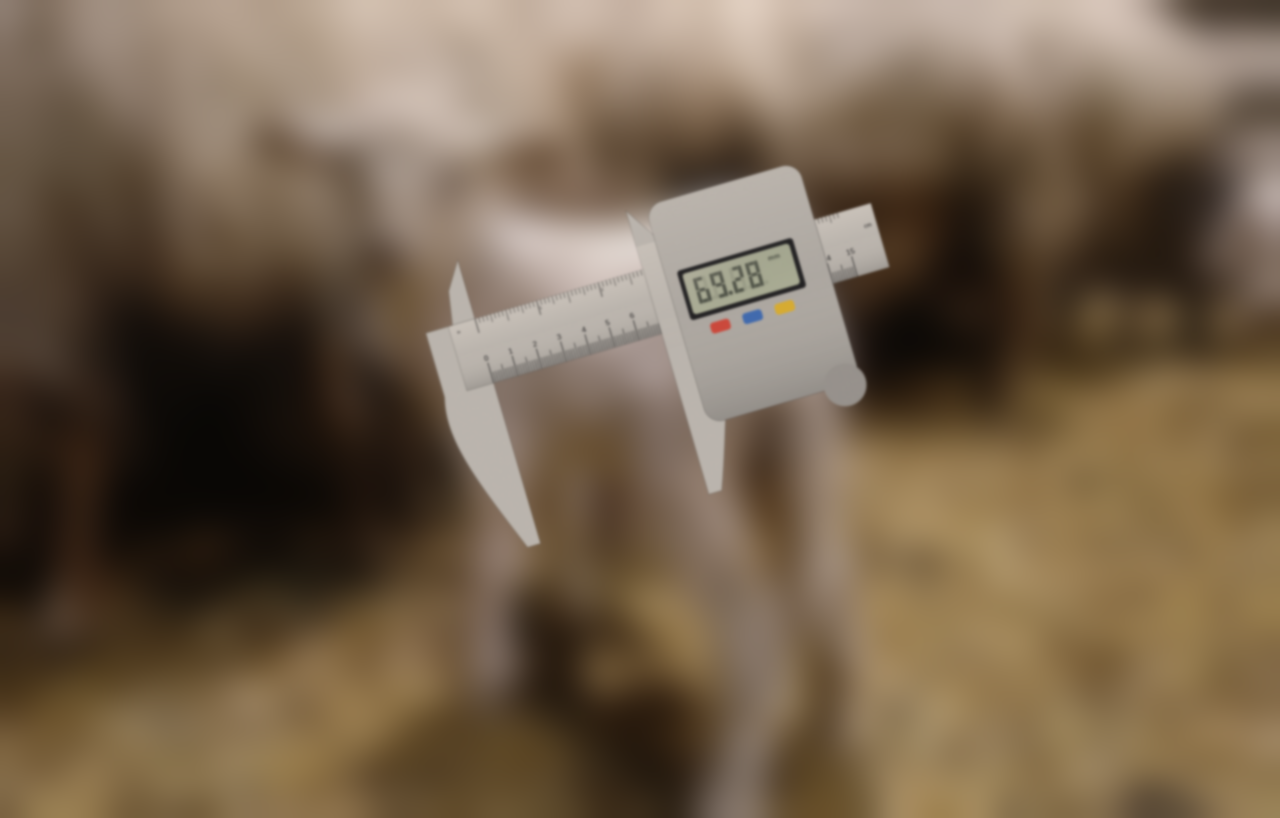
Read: 69.28,mm
